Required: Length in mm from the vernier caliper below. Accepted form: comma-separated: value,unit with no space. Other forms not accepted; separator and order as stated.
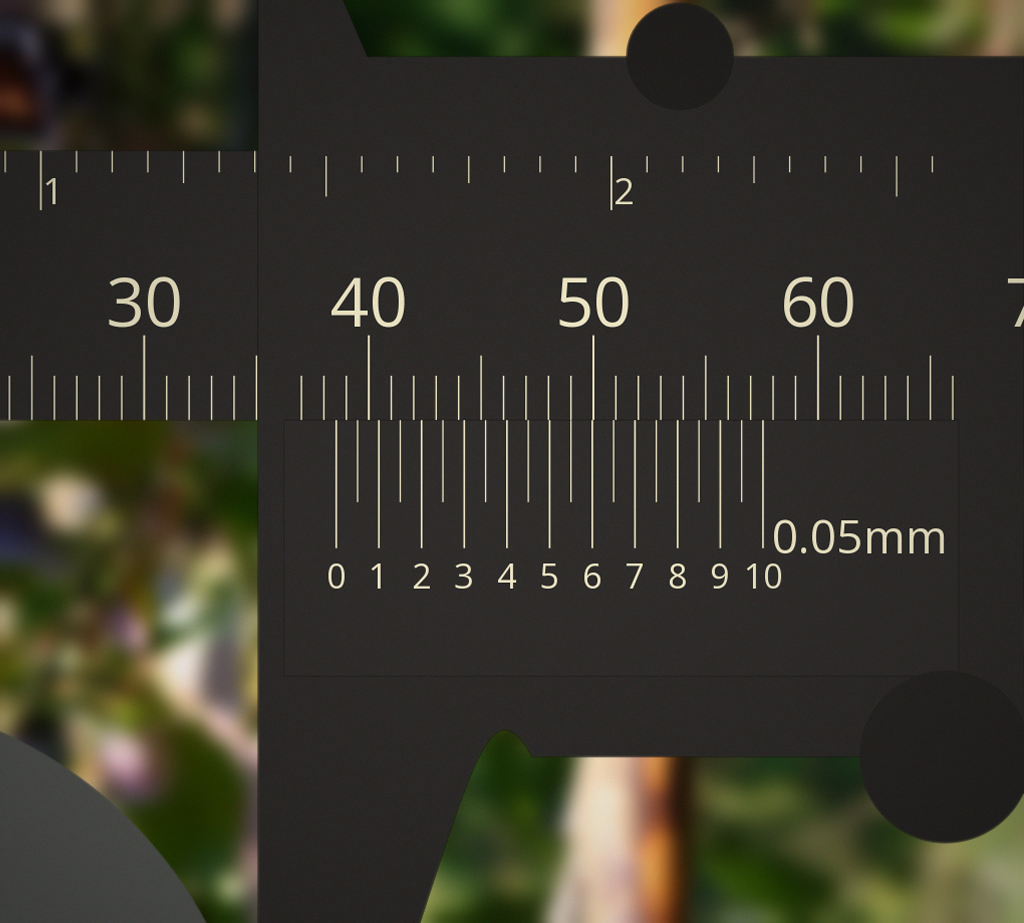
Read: 38.55,mm
